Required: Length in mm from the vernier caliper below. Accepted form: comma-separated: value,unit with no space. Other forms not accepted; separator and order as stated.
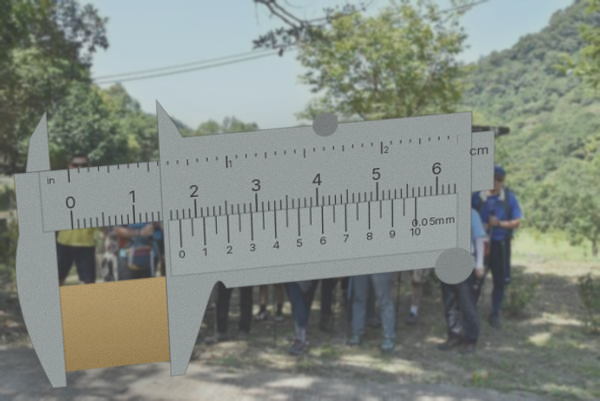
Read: 17.4,mm
